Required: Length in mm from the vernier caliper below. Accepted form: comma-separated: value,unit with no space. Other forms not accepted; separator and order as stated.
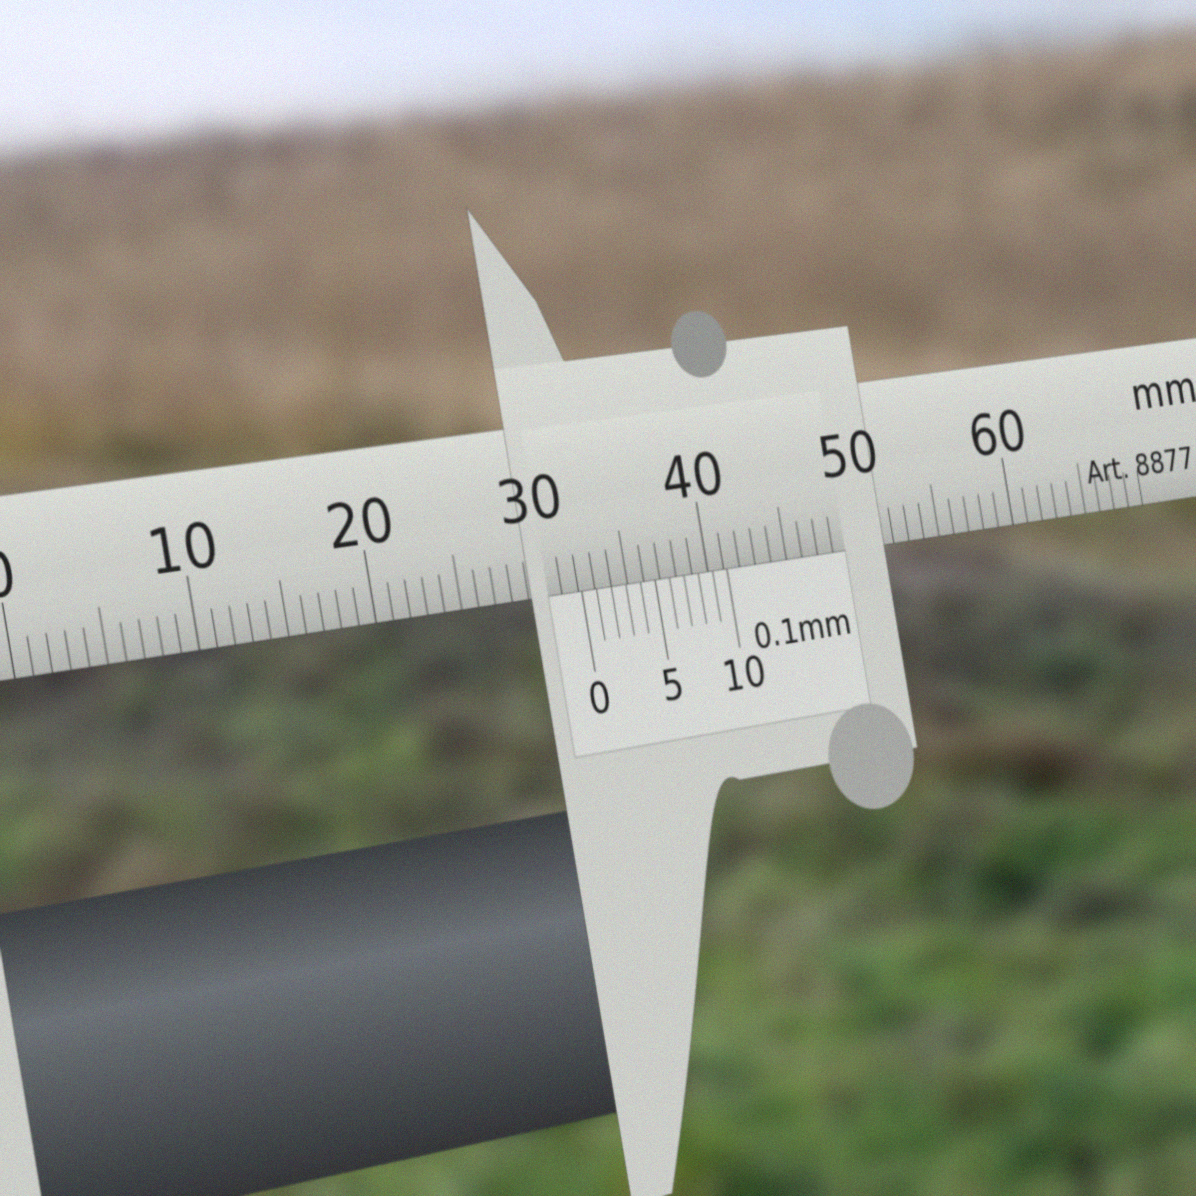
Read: 32.2,mm
